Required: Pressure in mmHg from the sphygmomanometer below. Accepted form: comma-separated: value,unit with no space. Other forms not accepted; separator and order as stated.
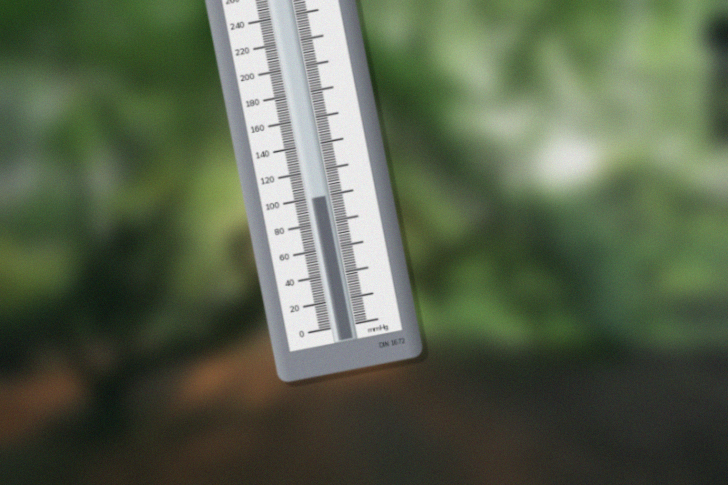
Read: 100,mmHg
